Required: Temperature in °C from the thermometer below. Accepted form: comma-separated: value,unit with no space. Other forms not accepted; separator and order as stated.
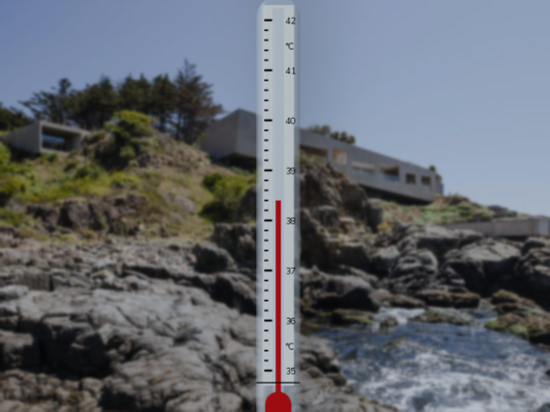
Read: 38.4,°C
